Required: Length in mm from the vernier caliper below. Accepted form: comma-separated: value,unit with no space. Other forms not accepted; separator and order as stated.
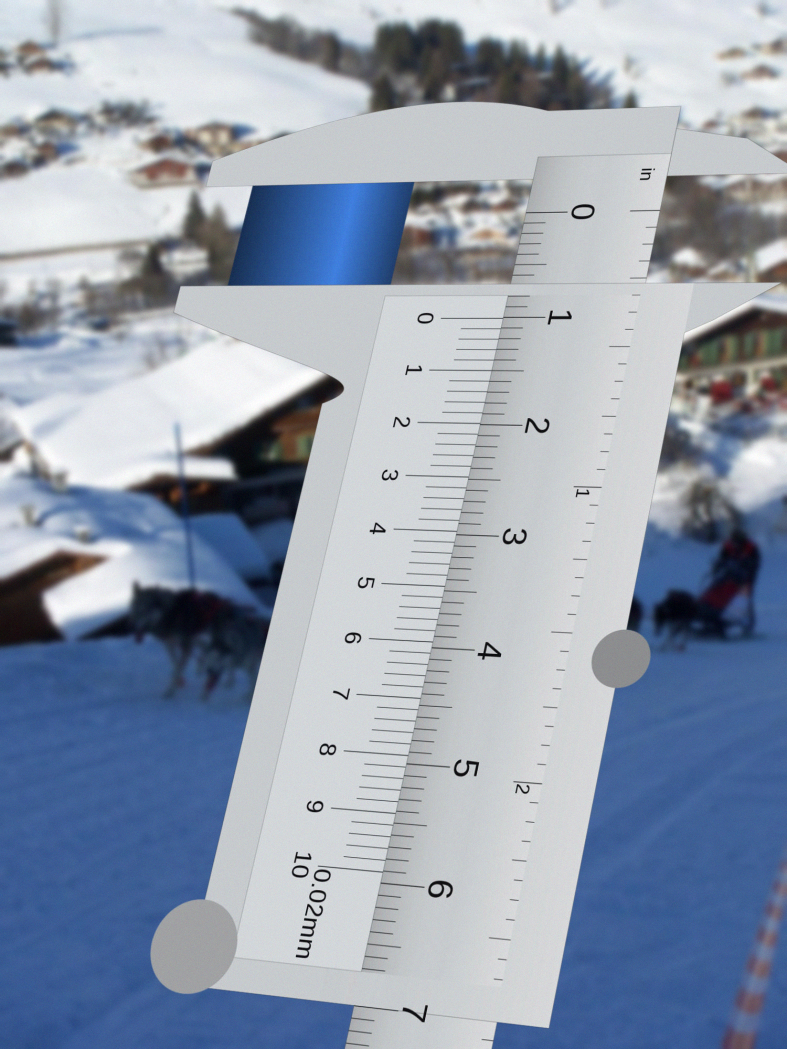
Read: 10.1,mm
